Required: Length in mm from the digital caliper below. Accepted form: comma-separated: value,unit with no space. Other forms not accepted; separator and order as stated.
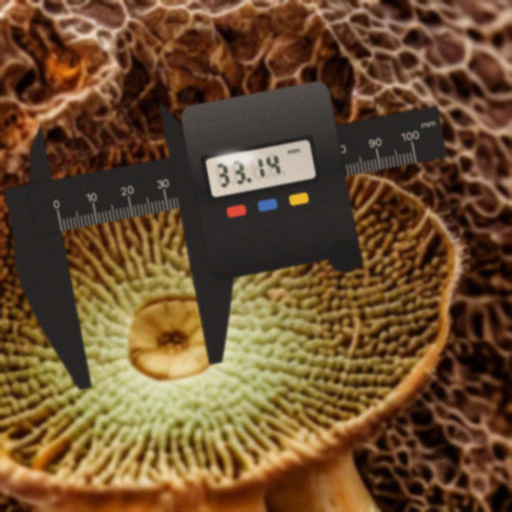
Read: 33.14,mm
